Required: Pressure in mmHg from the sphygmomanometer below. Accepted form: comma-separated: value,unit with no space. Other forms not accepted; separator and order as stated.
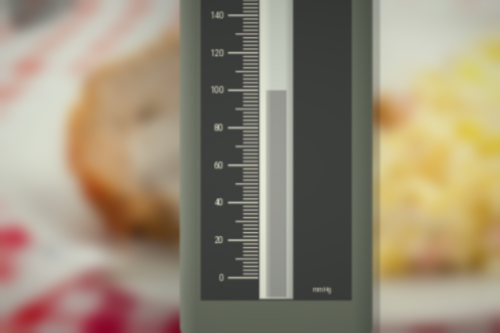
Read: 100,mmHg
